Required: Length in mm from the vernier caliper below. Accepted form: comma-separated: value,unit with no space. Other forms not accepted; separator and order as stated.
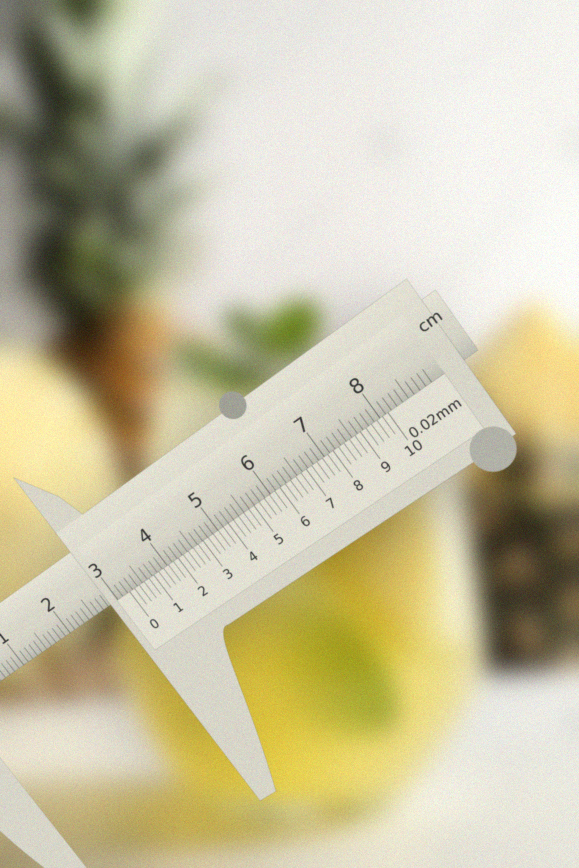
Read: 32.4,mm
